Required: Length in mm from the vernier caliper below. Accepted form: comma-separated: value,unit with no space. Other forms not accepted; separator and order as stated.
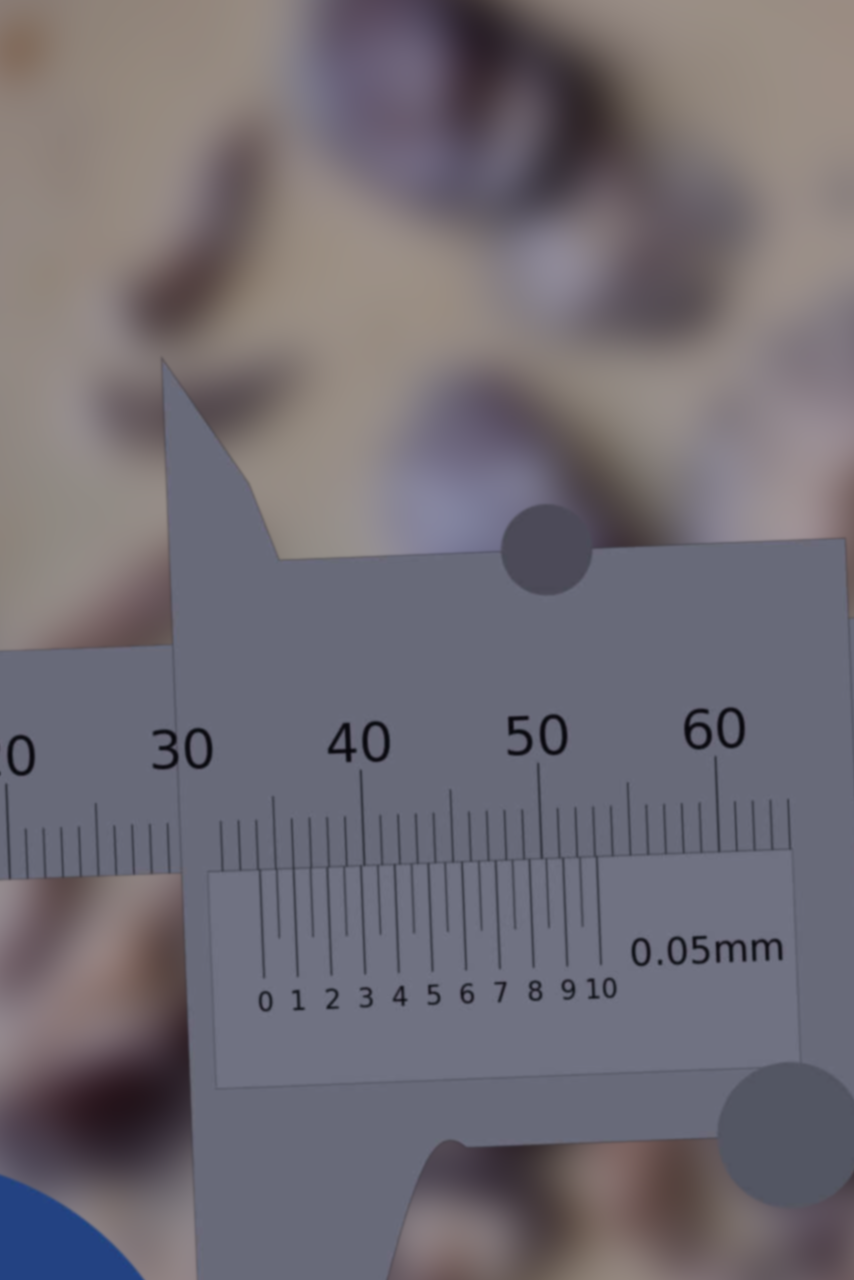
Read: 34.1,mm
